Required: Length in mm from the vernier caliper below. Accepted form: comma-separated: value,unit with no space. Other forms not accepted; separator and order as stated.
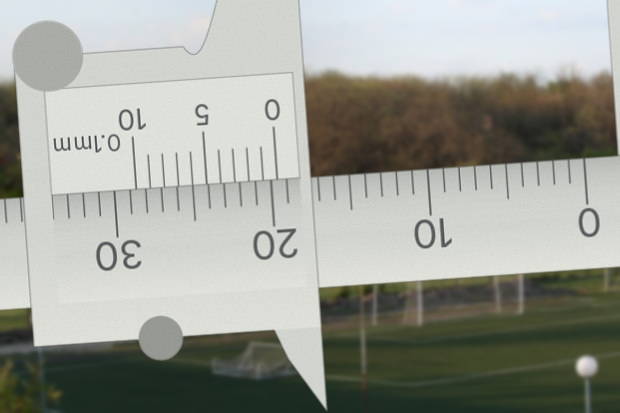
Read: 19.6,mm
